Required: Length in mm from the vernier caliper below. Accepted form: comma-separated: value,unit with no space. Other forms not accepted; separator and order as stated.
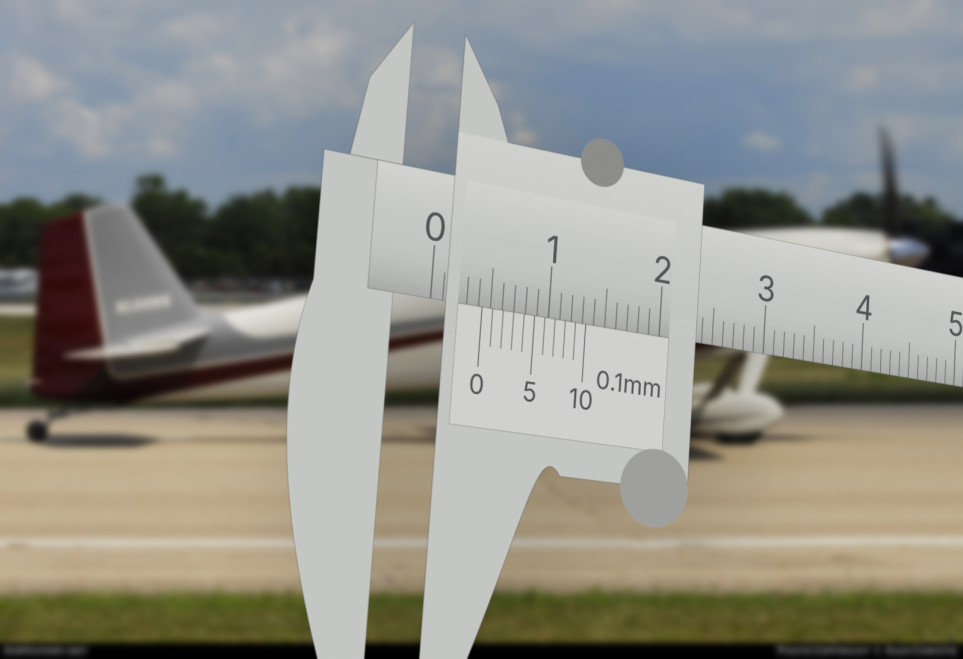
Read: 4.3,mm
